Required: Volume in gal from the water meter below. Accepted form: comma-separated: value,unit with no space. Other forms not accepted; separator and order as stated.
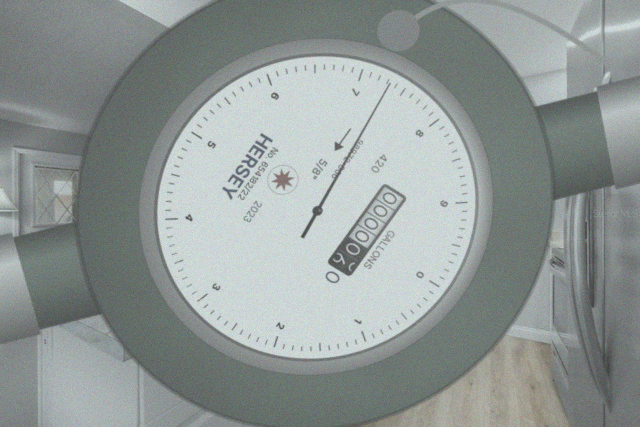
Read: 57.3,gal
